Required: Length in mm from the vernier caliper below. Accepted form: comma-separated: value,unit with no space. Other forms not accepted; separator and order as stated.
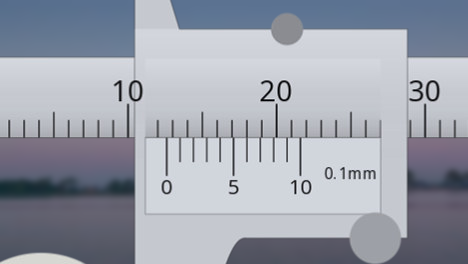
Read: 12.6,mm
